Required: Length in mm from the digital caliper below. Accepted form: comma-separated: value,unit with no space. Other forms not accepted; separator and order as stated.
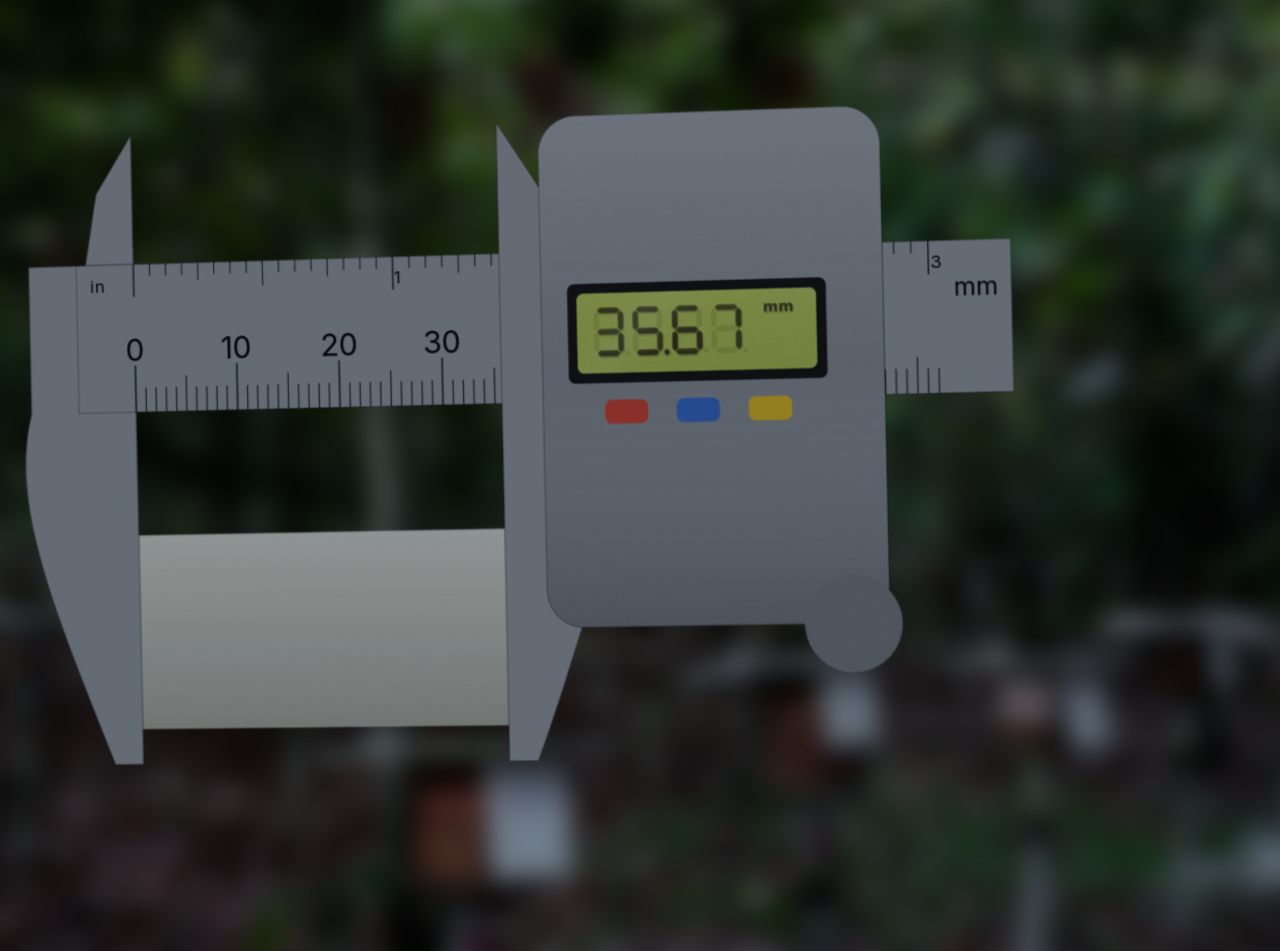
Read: 35.67,mm
